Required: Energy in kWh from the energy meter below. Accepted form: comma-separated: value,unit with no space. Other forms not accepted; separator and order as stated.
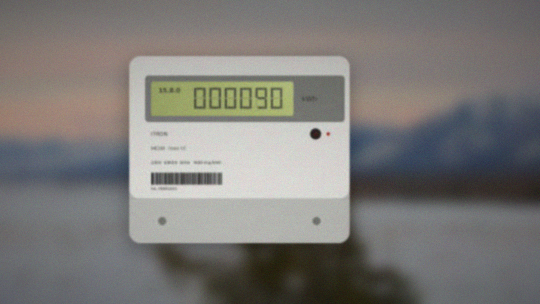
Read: 90,kWh
